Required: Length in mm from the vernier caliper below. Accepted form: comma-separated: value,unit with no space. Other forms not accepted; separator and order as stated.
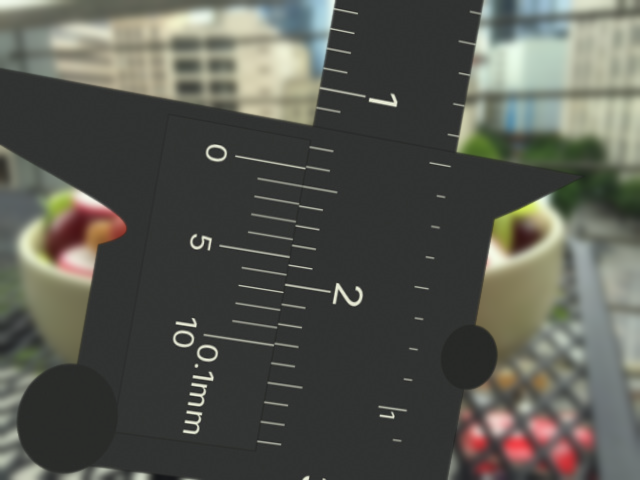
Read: 14.1,mm
